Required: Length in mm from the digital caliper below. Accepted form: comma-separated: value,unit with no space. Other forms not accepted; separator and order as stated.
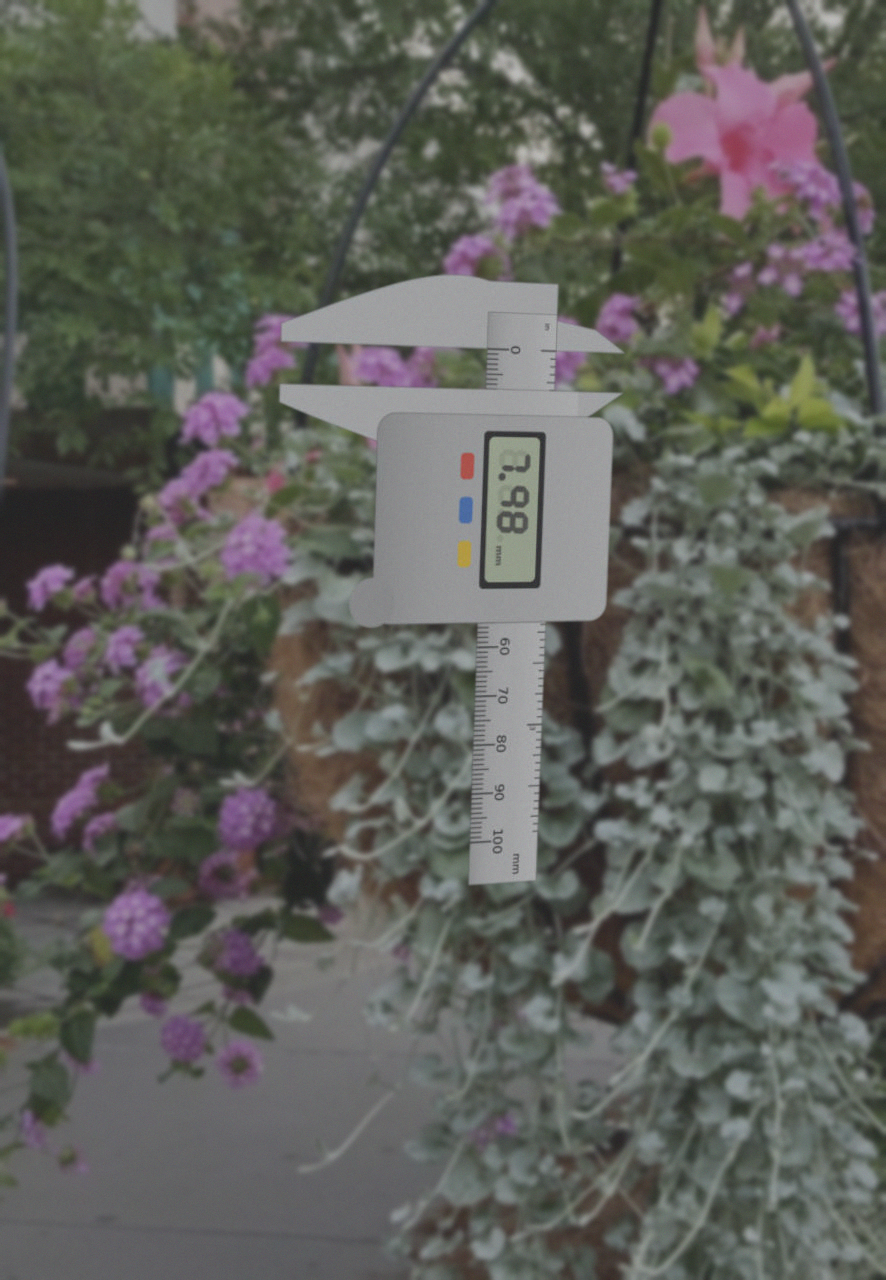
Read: 7.98,mm
